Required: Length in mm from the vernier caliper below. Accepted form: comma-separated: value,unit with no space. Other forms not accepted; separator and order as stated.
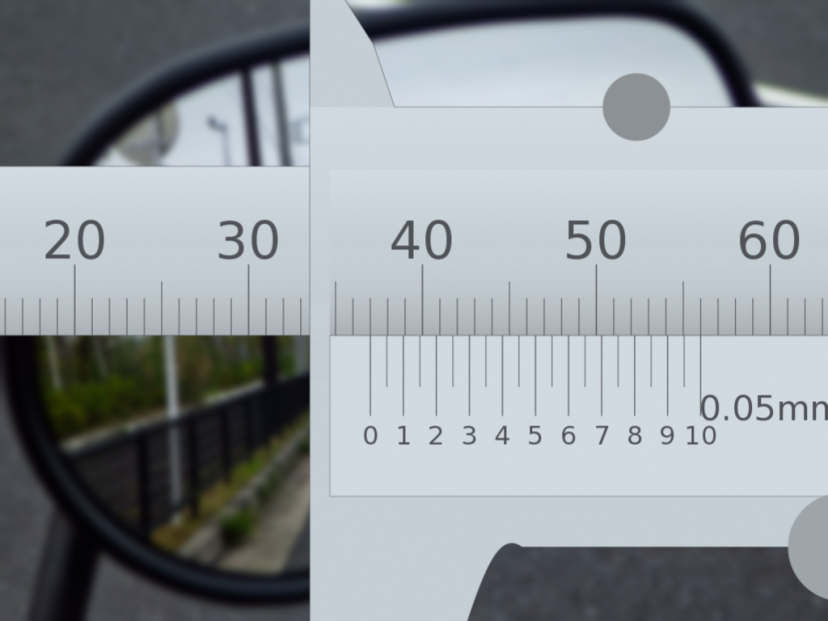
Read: 37.0,mm
